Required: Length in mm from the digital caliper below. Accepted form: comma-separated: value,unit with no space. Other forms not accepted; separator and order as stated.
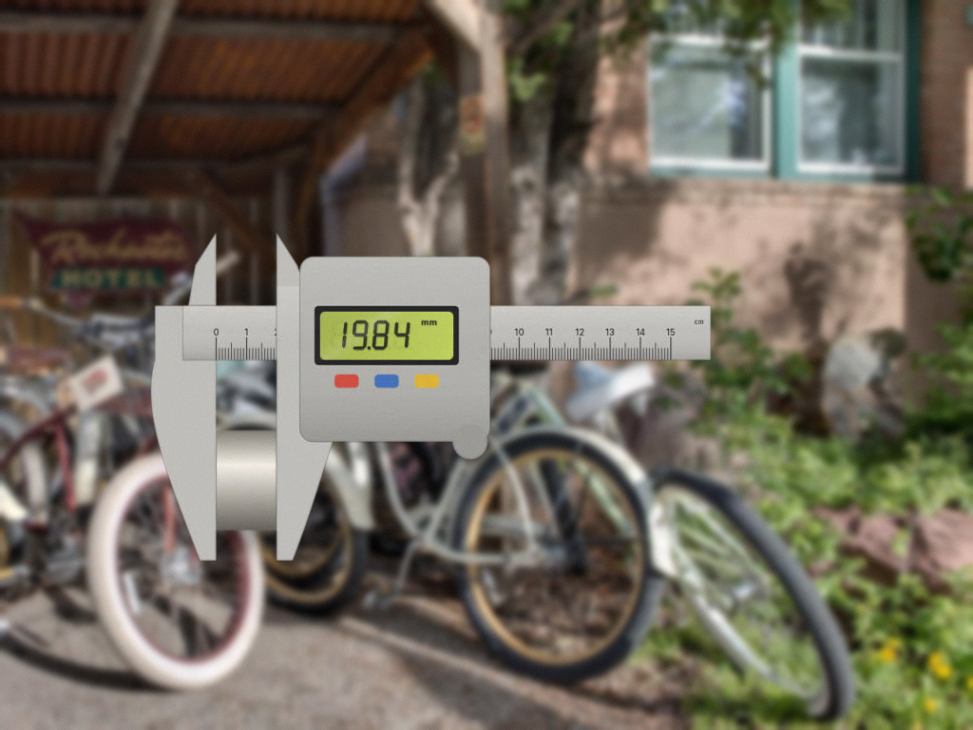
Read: 19.84,mm
